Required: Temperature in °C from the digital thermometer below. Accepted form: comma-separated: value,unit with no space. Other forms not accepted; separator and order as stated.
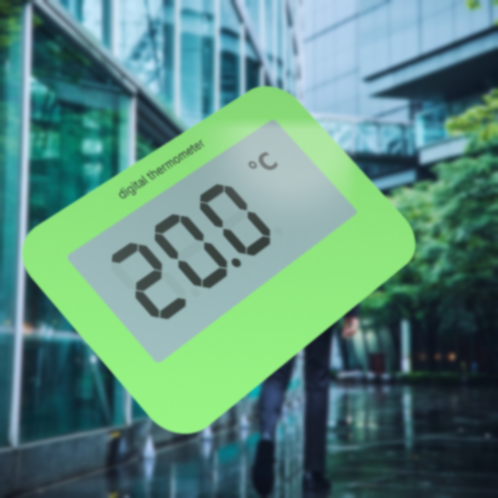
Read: 20.0,°C
